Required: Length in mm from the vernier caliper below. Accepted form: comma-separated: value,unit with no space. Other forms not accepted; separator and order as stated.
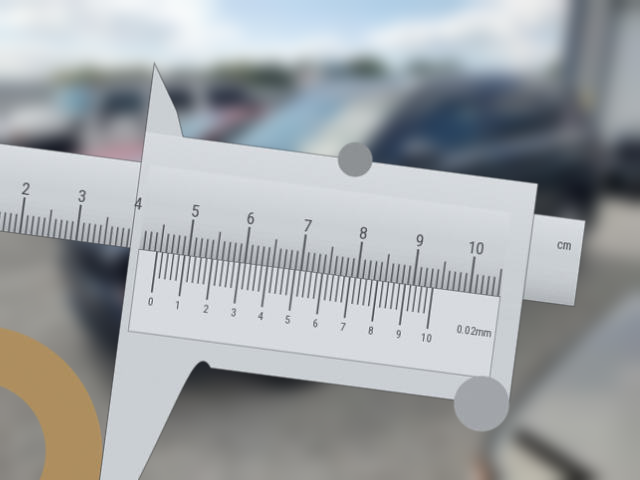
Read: 44.4,mm
